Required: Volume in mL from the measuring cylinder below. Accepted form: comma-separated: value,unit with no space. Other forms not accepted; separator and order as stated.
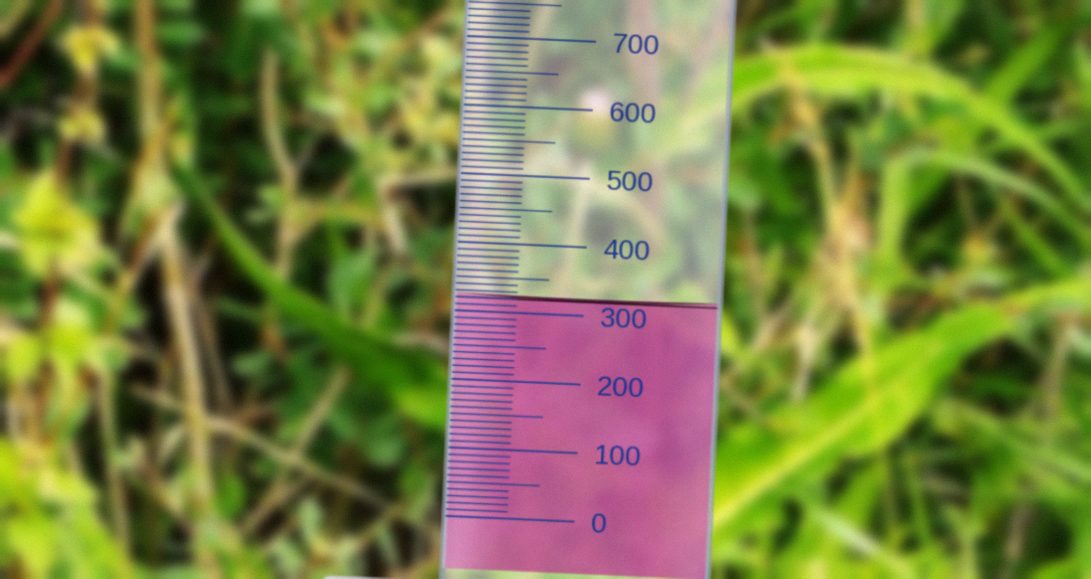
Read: 320,mL
